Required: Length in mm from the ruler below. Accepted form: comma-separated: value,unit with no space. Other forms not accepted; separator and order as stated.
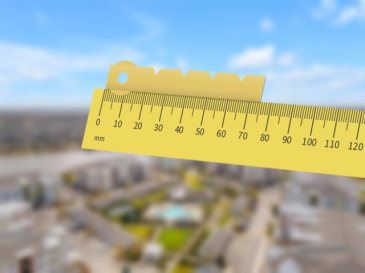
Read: 75,mm
